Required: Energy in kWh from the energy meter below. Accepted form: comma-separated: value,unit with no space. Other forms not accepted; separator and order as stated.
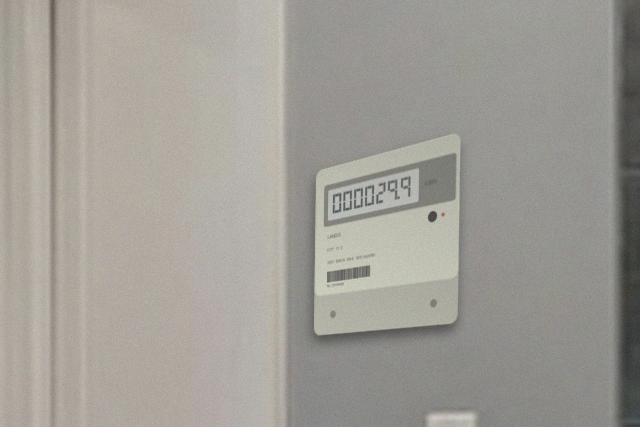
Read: 29.9,kWh
